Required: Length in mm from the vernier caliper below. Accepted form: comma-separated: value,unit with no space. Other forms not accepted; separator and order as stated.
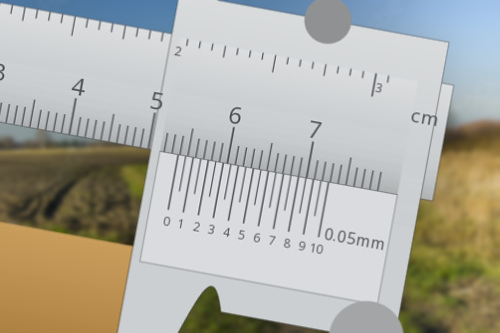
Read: 53.8,mm
